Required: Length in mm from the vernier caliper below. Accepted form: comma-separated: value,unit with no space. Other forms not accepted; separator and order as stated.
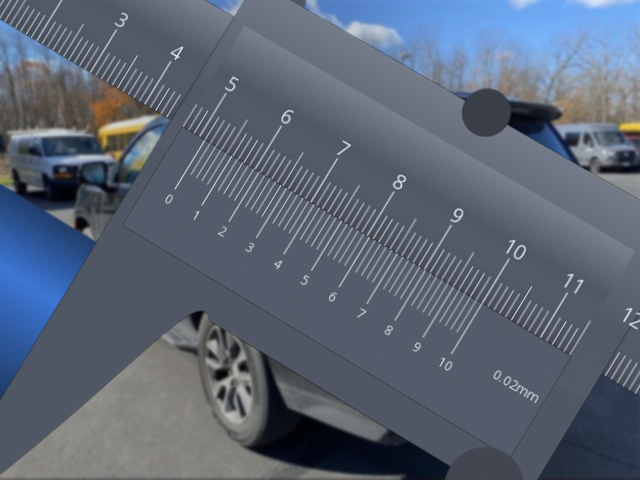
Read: 51.0,mm
